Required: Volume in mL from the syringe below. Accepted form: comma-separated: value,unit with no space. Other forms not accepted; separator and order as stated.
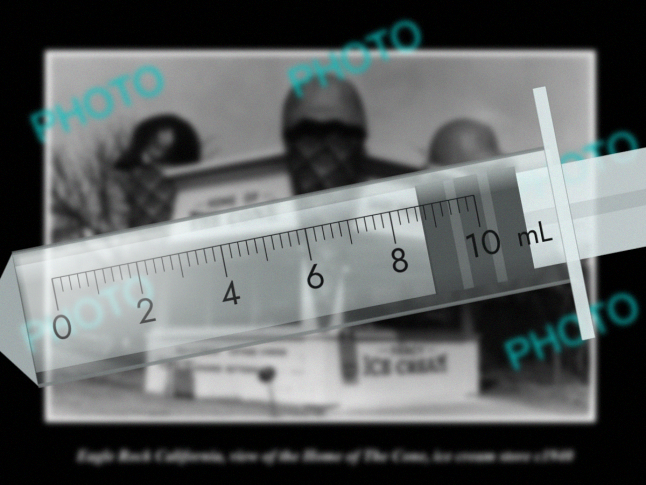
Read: 8.7,mL
